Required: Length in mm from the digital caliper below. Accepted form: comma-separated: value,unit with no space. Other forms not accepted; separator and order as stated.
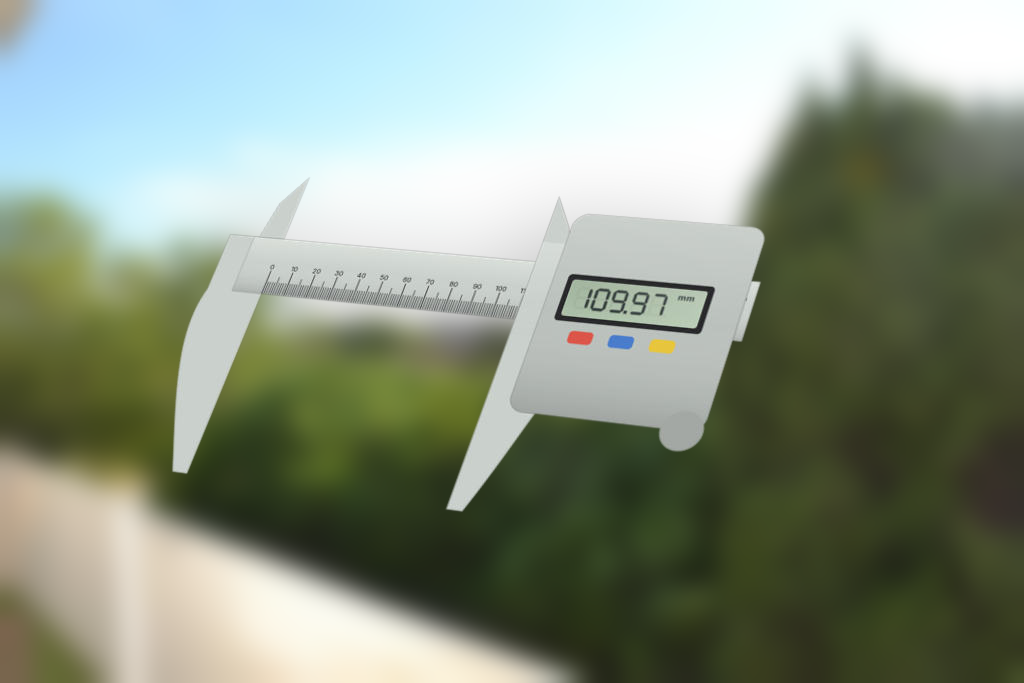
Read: 109.97,mm
